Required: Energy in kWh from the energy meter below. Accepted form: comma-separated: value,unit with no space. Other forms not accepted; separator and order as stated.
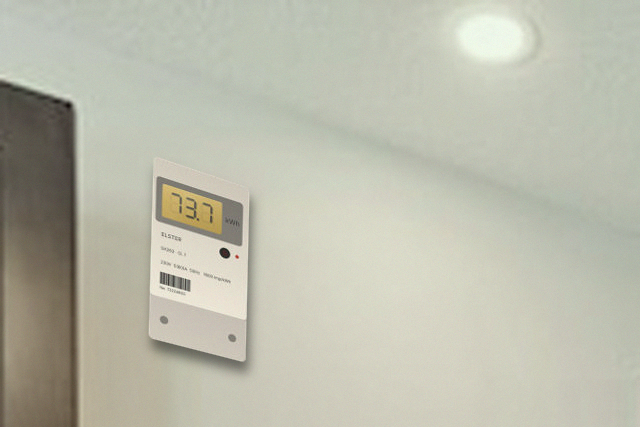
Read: 73.7,kWh
